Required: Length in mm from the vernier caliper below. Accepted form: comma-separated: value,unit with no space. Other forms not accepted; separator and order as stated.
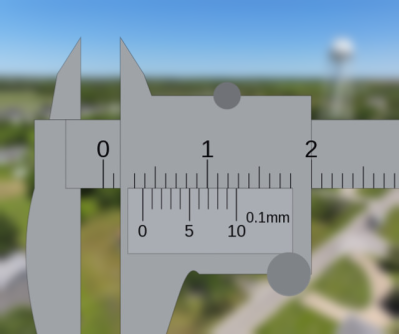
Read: 3.8,mm
